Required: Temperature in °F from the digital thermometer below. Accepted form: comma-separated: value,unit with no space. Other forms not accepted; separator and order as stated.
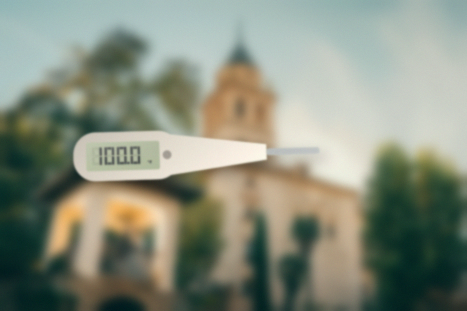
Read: 100.0,°F
